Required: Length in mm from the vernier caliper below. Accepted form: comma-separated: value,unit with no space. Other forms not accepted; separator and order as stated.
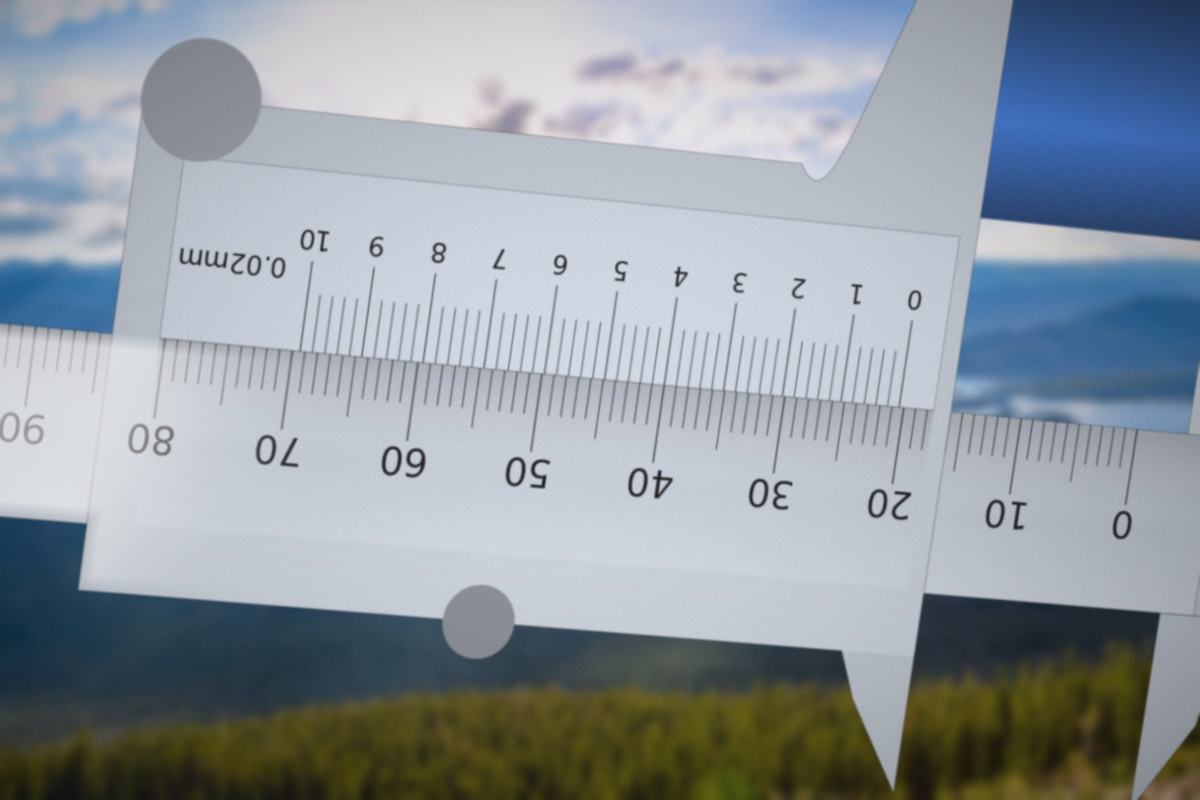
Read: 20.4,mm
